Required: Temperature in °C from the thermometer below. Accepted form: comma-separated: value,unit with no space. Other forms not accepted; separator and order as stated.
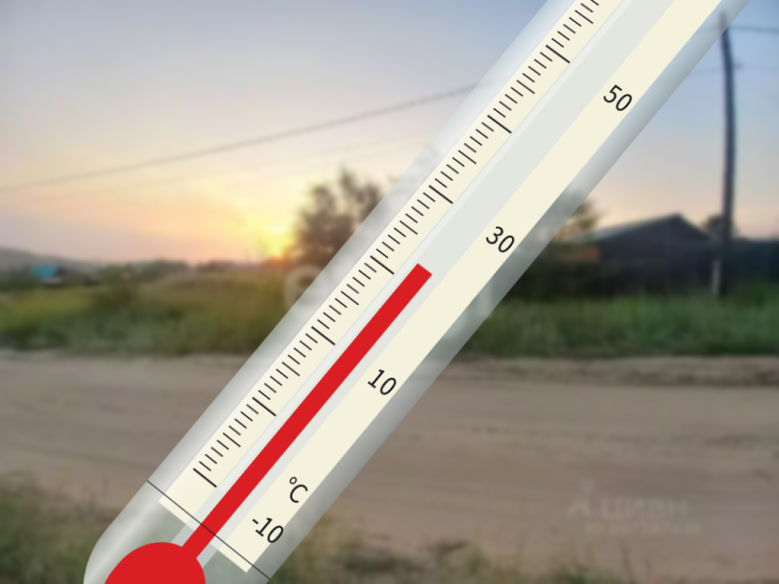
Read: 22.5,°C
